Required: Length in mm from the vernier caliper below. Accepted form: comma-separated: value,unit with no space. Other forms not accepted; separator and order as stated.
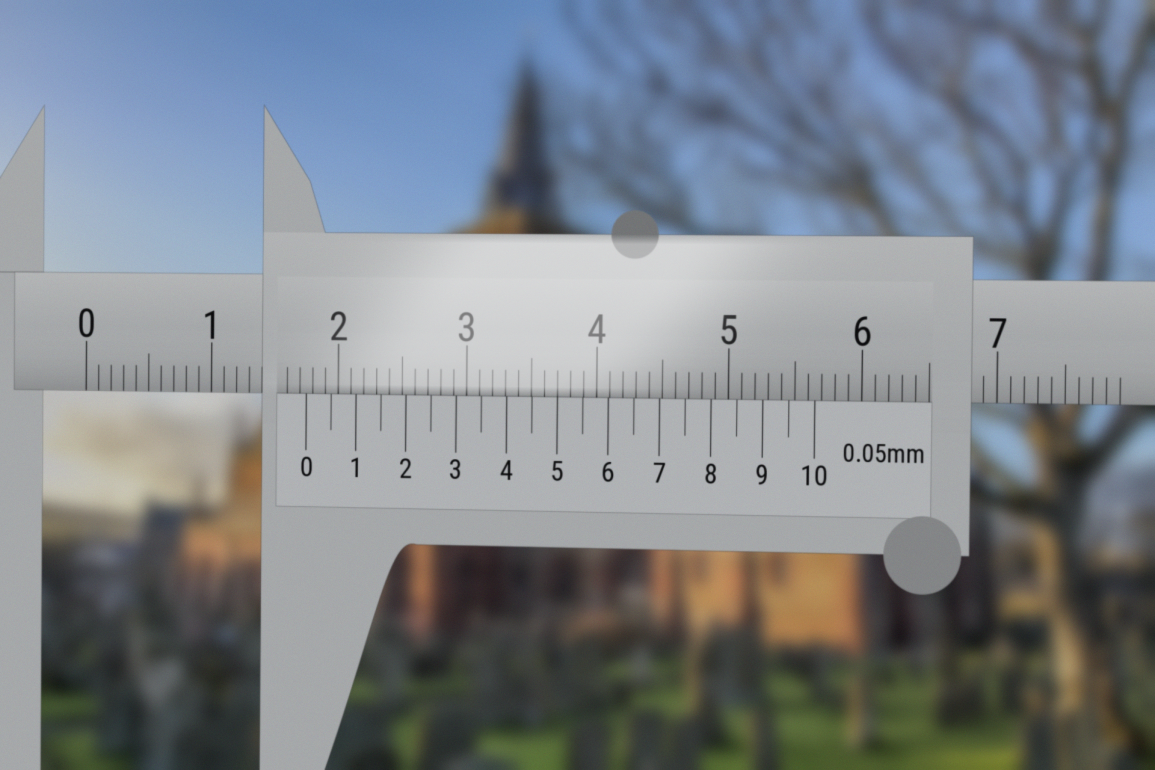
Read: 17.5,mm
